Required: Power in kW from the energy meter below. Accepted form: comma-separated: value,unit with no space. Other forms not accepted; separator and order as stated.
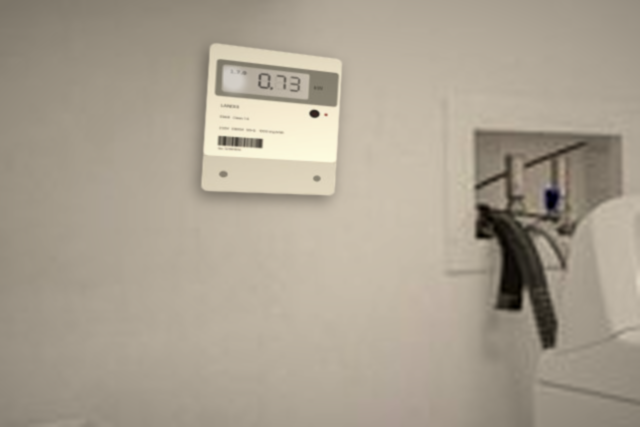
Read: 0.73,kW
